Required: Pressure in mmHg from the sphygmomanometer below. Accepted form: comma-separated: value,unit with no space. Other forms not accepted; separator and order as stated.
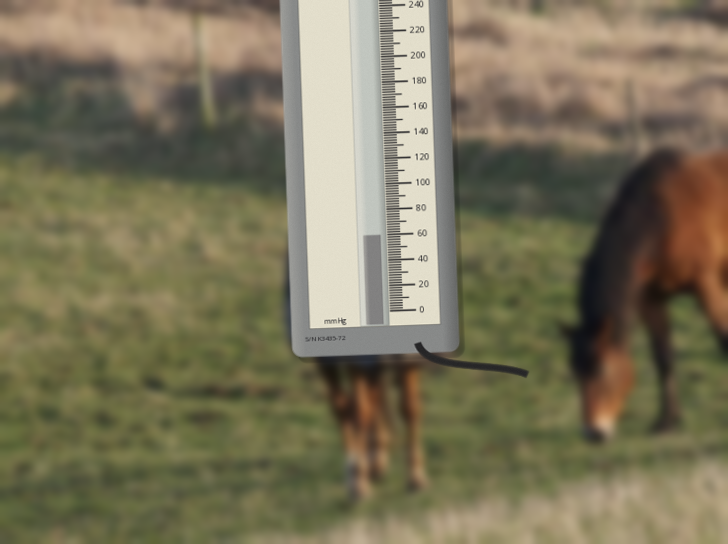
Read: 60,mmHg
